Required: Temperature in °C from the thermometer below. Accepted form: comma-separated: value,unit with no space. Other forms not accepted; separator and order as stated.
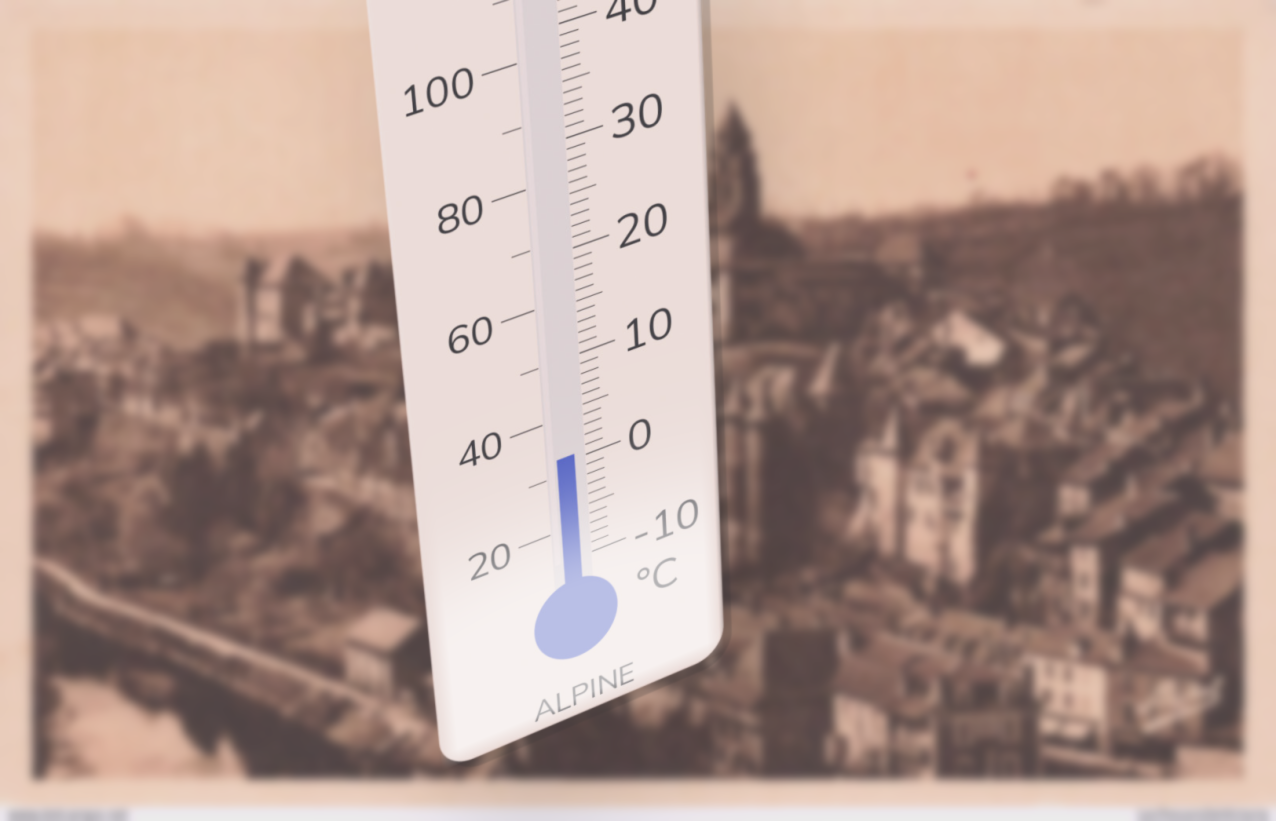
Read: 0.5,°C
